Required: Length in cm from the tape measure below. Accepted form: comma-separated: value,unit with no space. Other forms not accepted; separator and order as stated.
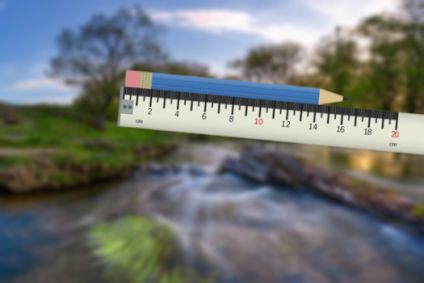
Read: 16.5,cm
